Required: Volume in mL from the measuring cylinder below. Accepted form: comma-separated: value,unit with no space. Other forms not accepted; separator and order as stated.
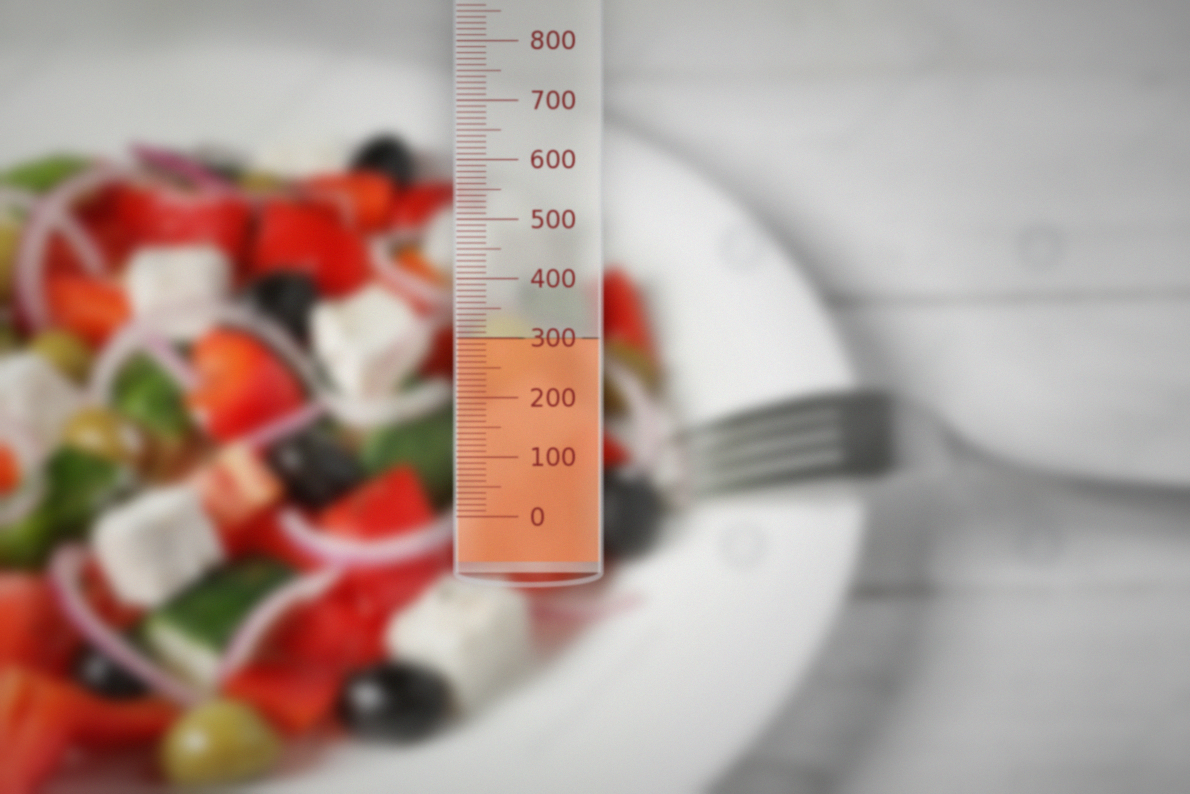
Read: 300,mL
